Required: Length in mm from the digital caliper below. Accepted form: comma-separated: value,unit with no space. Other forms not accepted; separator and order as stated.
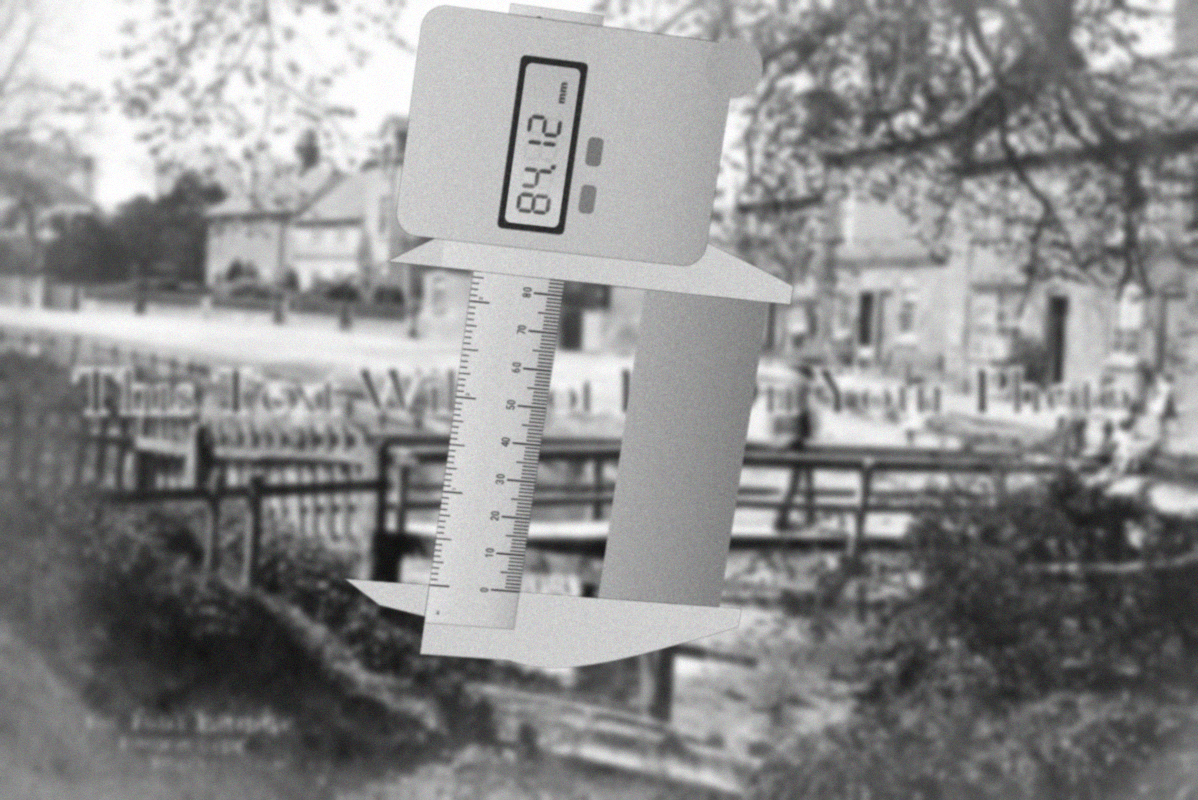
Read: 84.12,mm
